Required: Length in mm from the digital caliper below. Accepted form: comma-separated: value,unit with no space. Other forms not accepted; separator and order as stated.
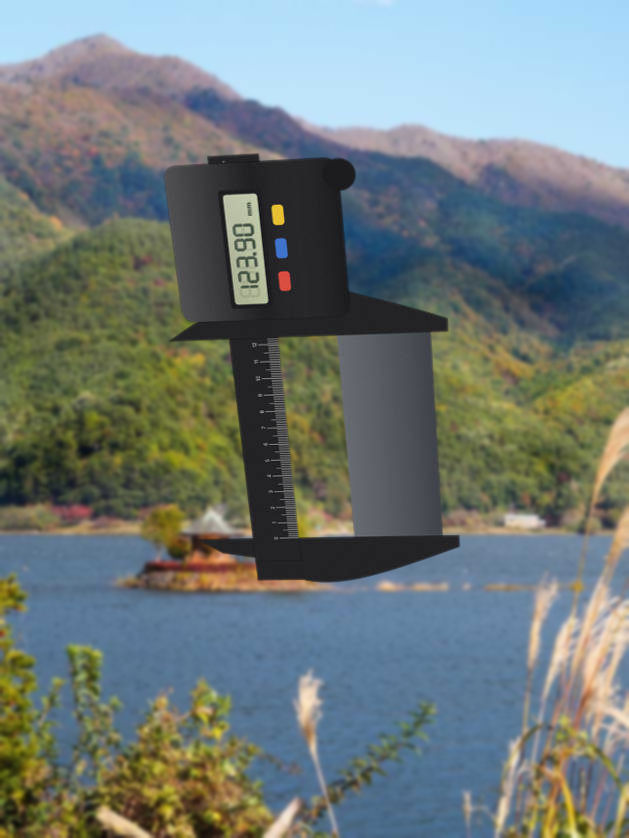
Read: 123.90,mm
